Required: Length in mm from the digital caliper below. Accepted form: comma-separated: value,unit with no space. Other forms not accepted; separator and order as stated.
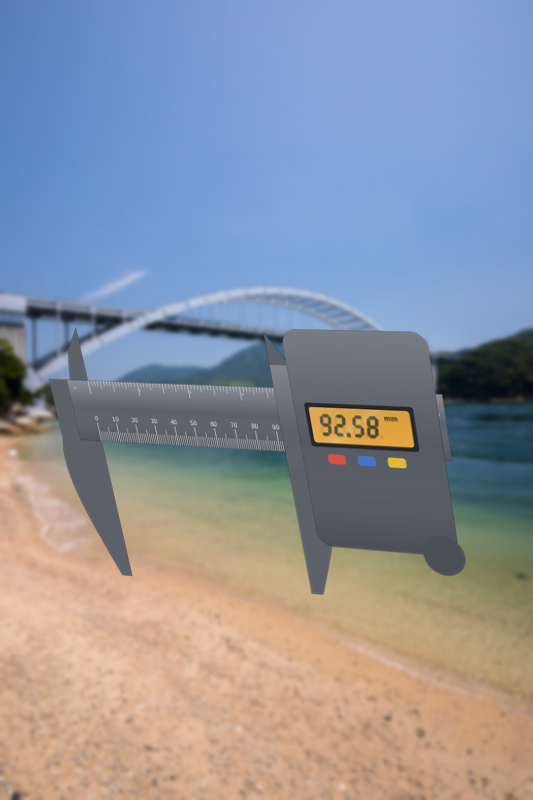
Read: 92.58,mm
